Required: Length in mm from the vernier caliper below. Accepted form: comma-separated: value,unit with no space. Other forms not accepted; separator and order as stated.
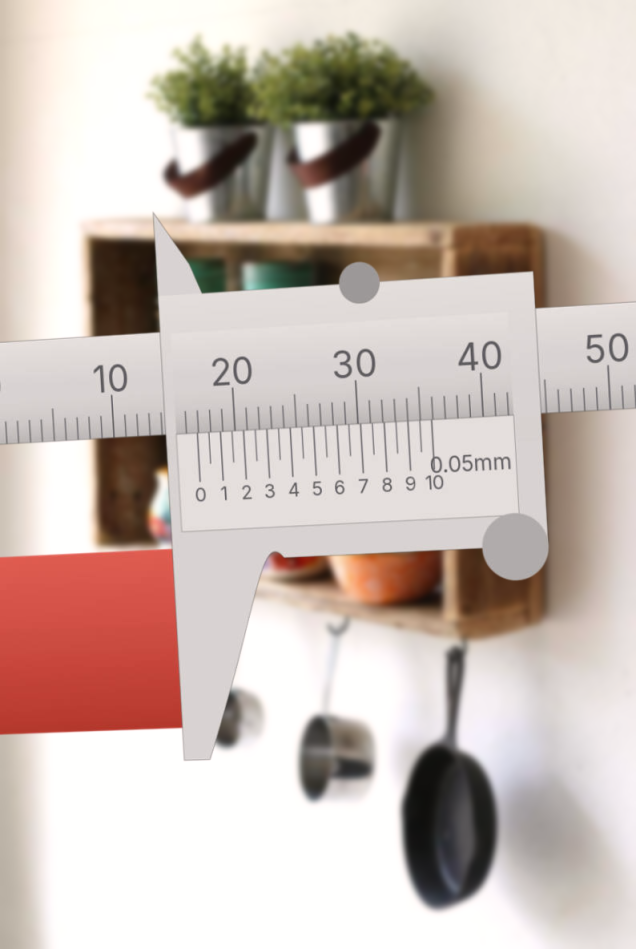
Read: 16.9,mm
